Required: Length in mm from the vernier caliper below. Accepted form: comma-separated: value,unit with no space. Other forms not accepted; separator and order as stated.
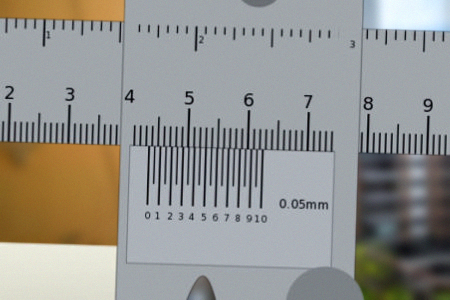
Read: 43.5,mm
